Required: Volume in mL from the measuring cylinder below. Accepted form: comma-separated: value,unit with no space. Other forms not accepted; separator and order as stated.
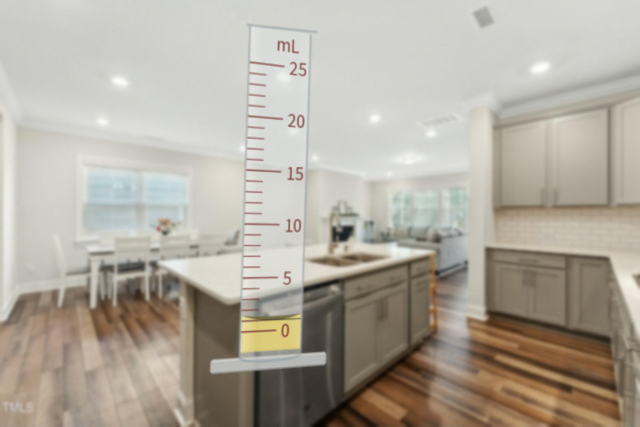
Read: 1,mL
